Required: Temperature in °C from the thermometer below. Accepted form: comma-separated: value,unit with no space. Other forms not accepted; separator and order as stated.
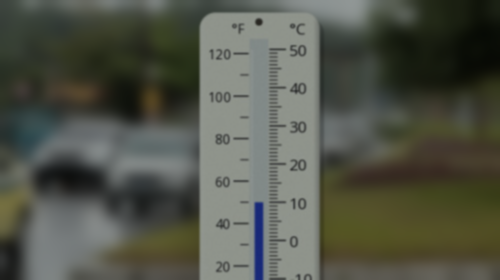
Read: 10,°C
